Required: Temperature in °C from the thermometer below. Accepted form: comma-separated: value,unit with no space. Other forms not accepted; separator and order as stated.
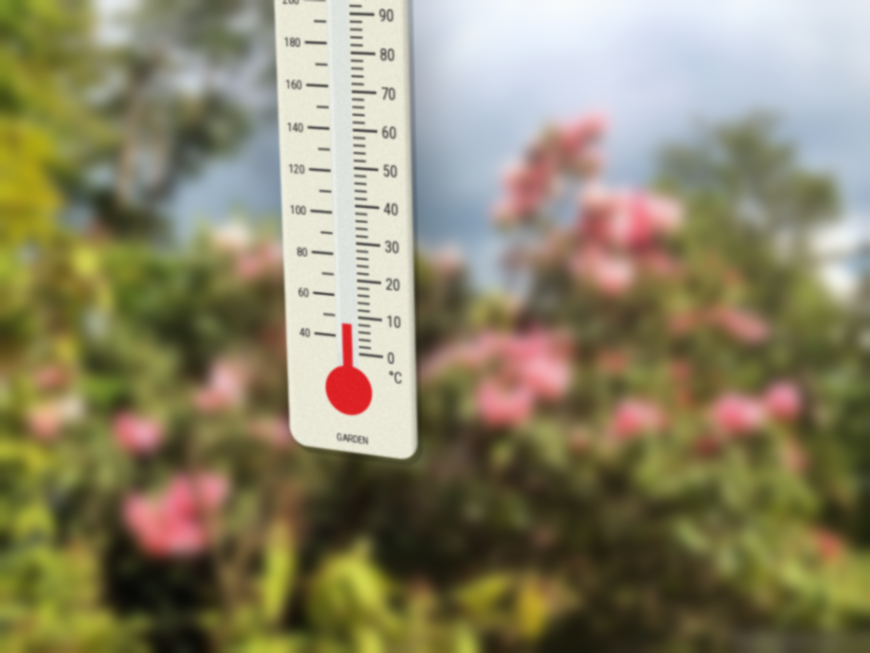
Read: 8,°C
